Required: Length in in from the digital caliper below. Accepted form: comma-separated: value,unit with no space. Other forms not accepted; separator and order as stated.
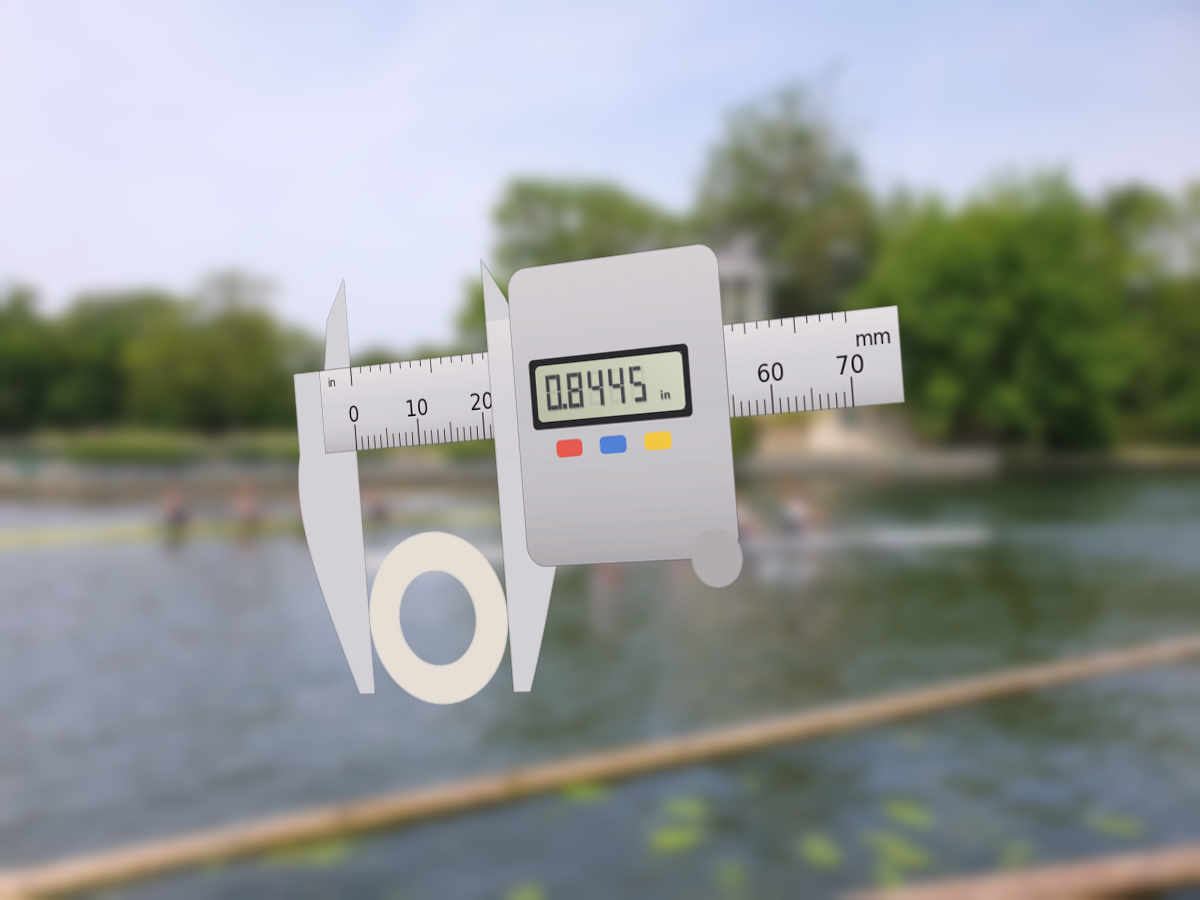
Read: 0.8445,in
